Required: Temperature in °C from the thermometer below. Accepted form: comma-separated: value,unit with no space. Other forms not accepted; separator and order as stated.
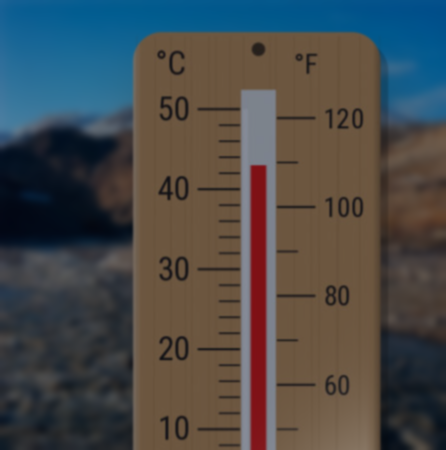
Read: 43,°C
